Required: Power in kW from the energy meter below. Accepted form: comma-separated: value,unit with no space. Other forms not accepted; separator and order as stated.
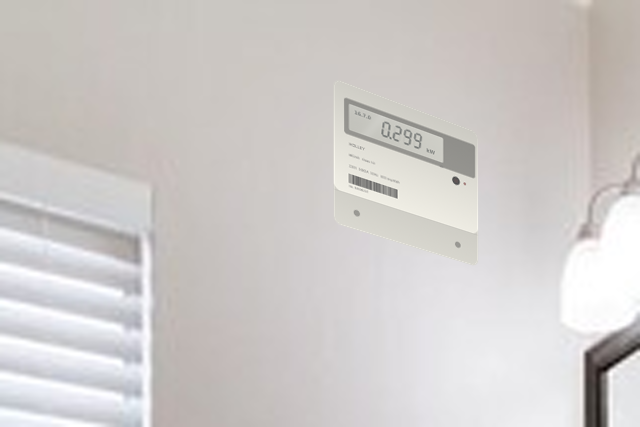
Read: 0.299,kW
